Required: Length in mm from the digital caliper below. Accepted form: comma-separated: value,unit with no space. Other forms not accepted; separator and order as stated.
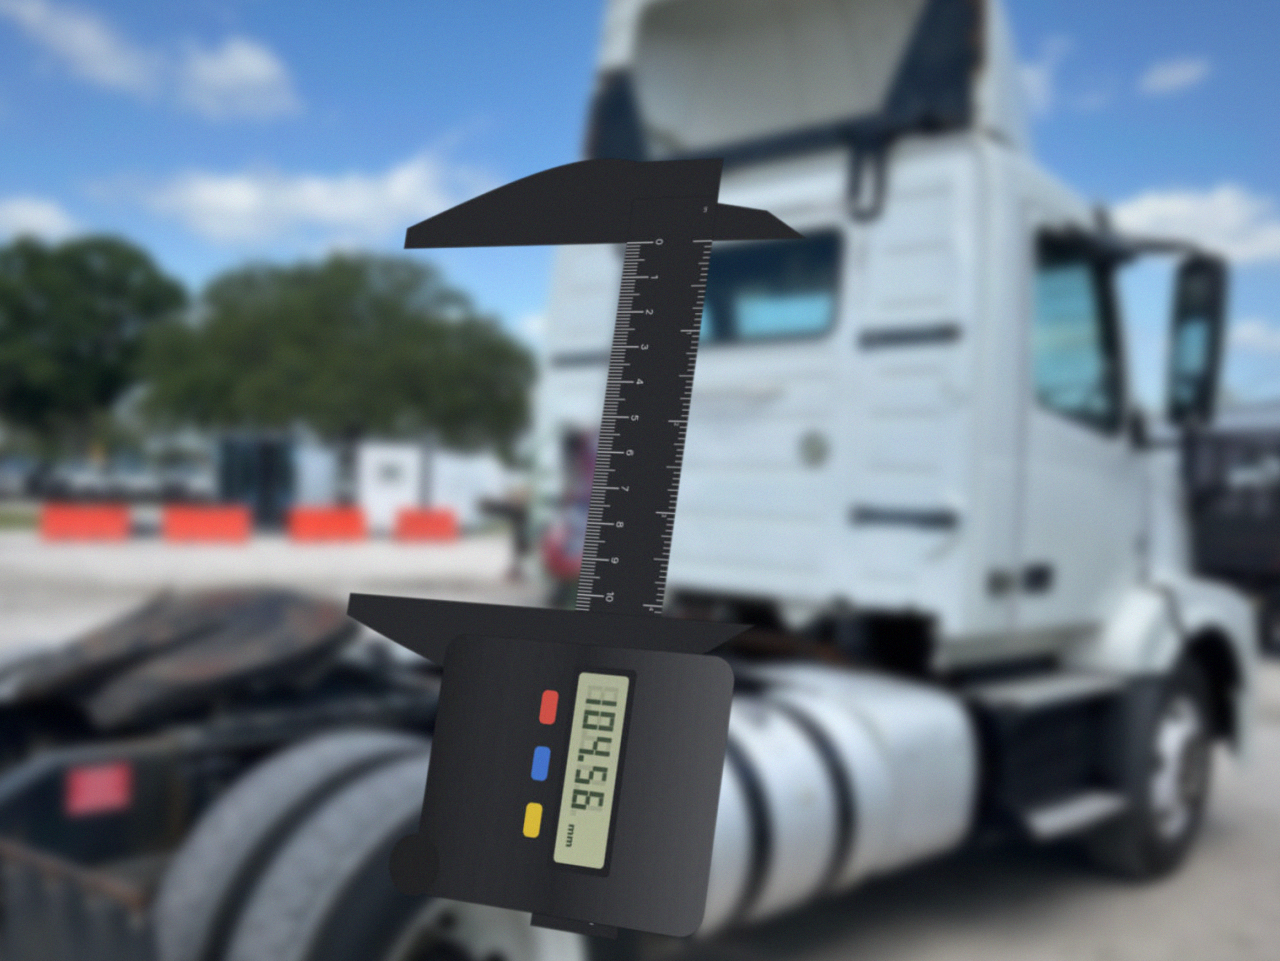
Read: 104.56,mm
